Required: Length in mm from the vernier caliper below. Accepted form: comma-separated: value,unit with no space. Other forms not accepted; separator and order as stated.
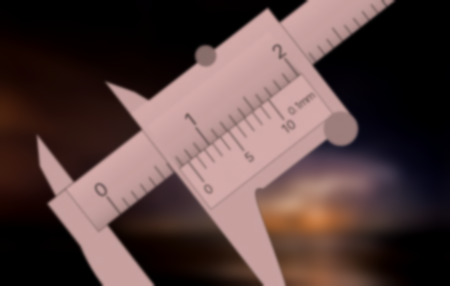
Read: 7.6,mm
